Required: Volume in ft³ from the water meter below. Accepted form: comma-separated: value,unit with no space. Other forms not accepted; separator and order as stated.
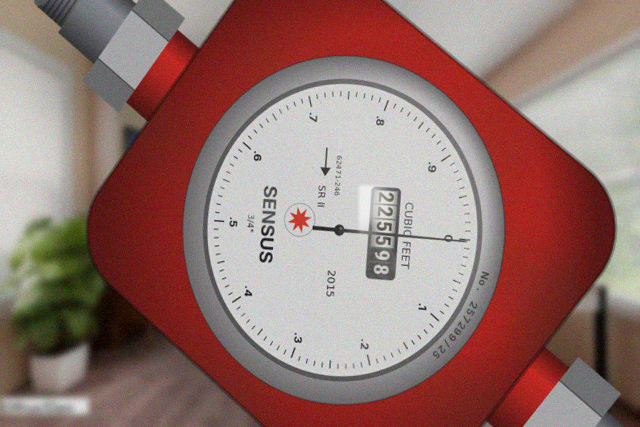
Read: 225598.00,ft³
